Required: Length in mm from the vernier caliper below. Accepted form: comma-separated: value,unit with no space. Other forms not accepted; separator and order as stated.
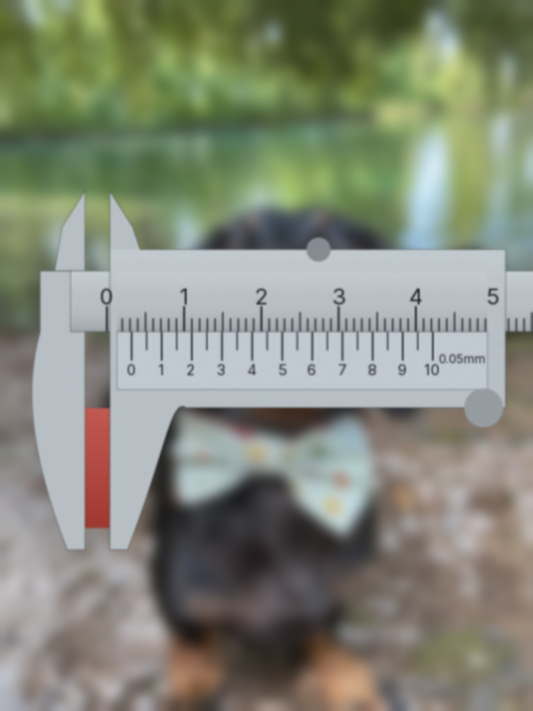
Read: 3.2,mm
